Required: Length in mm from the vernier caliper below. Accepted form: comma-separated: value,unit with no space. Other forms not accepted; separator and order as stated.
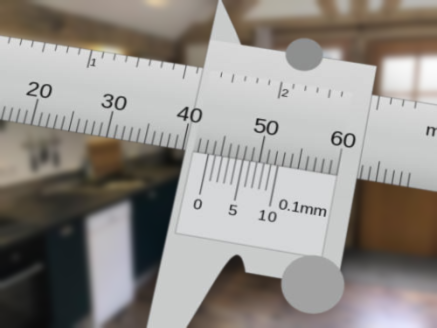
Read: 43.4,mm
